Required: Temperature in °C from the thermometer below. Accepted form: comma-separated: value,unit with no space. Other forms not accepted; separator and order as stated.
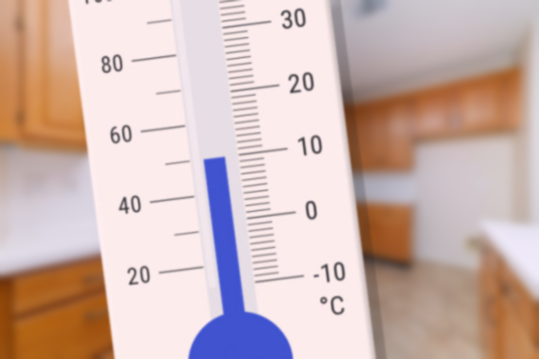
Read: 10,°C
